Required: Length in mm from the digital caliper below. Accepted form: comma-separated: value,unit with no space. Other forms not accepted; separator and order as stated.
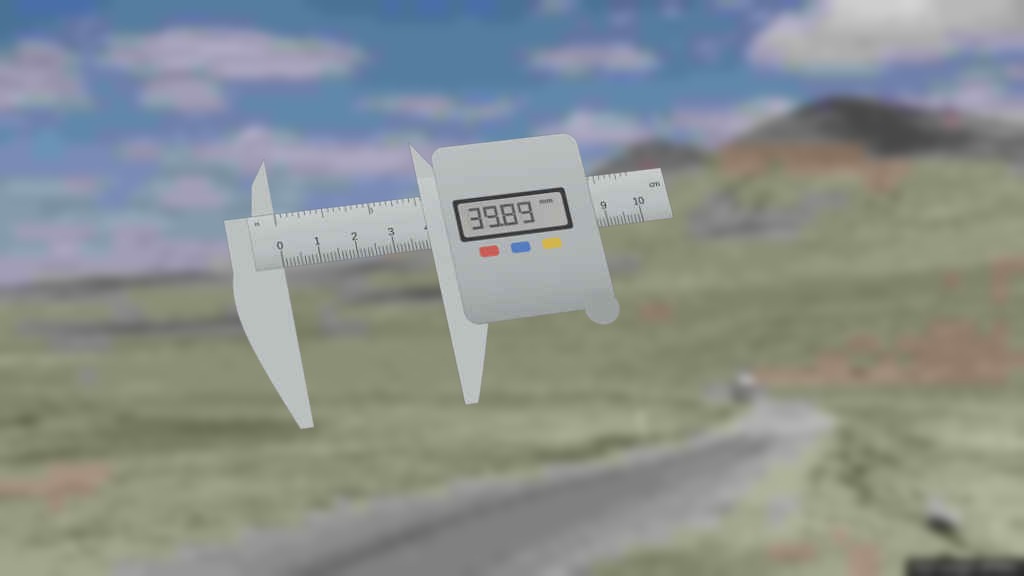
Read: 39.89,mm
